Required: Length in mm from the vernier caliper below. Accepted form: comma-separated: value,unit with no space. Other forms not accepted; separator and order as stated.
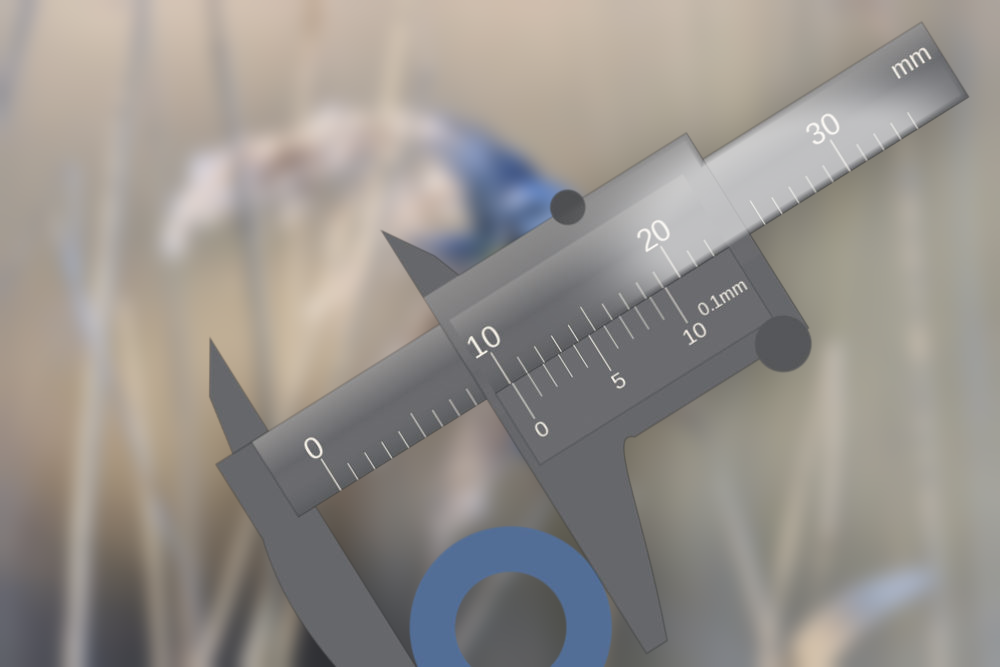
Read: 10.1,mm
